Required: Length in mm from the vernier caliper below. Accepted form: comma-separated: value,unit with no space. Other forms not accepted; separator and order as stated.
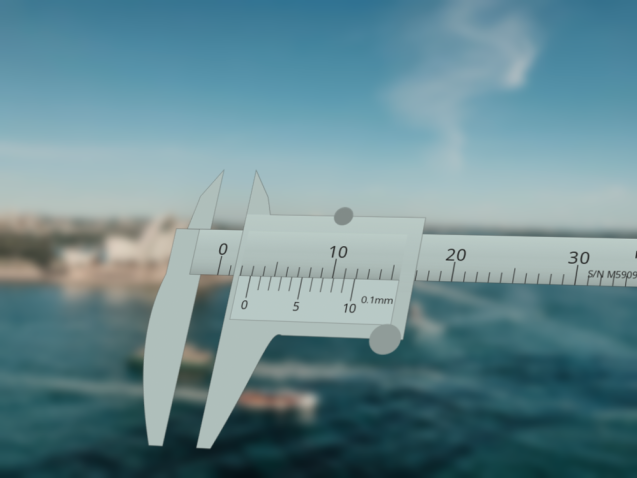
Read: 2.9,mm
